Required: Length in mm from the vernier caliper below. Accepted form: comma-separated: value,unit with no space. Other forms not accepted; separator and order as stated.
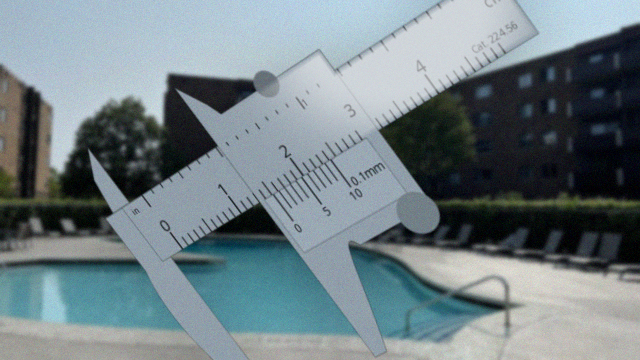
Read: 15.2,mm
